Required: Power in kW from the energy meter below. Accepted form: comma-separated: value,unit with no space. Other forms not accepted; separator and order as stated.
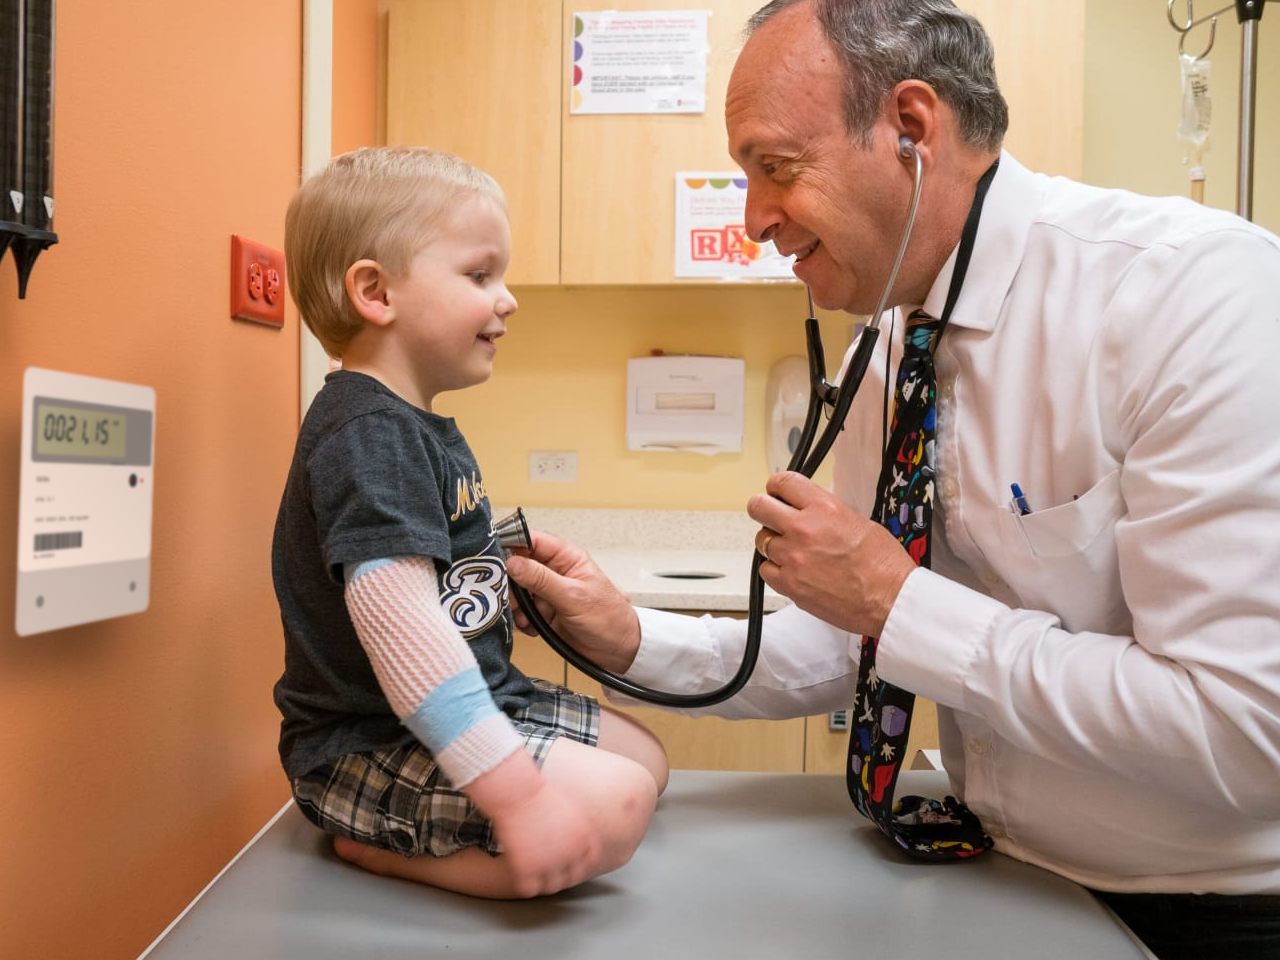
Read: 21.15,kW
